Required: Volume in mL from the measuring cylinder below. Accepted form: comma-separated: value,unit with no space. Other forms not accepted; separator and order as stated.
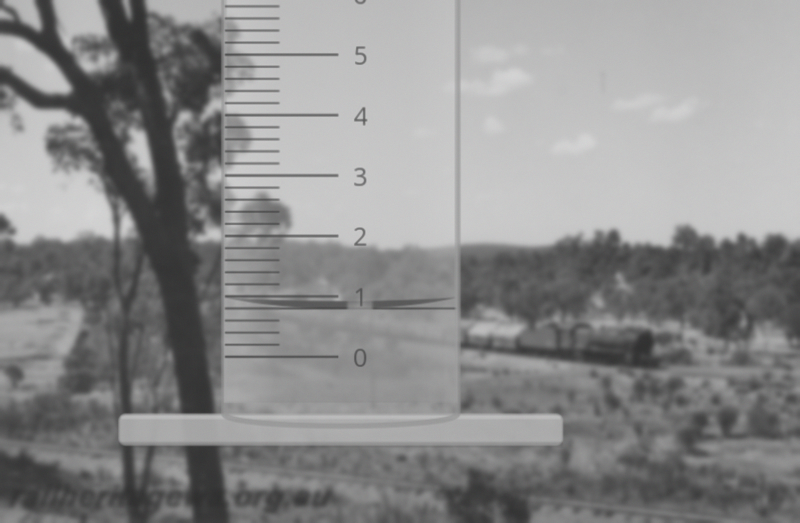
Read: 0.8,mL
